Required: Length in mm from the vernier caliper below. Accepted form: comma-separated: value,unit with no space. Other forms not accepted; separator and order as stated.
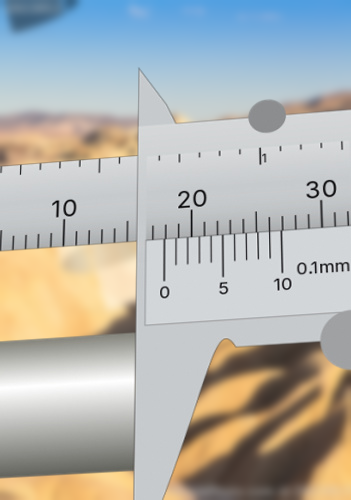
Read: 17.9,mm
